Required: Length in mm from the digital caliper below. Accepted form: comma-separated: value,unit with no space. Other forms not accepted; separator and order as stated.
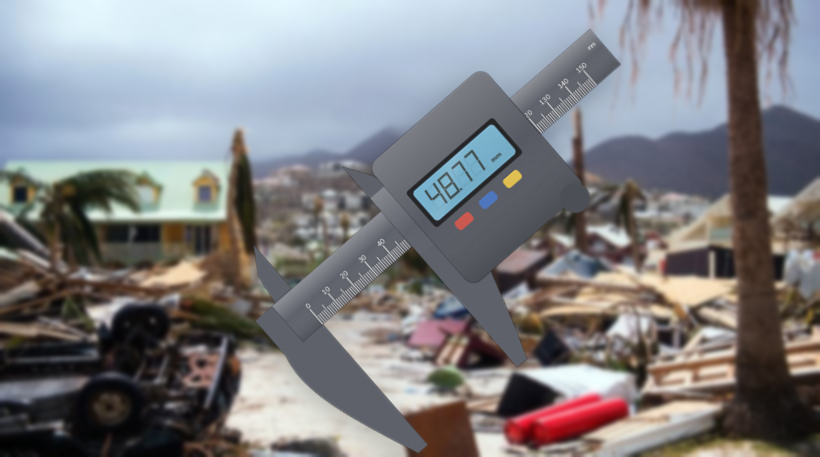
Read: 48.77,mm
